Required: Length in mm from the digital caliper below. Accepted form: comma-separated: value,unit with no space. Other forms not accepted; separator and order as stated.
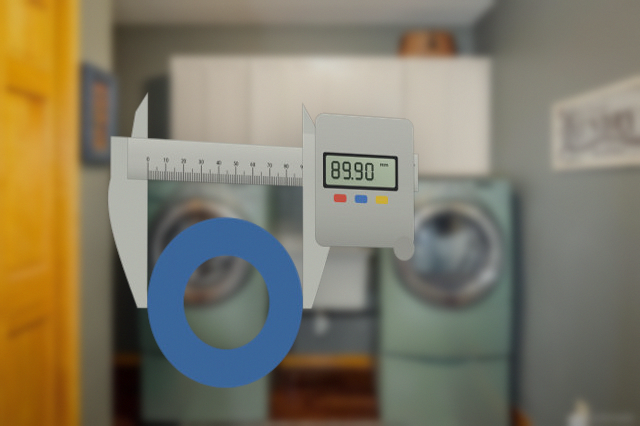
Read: 89.90,mm
